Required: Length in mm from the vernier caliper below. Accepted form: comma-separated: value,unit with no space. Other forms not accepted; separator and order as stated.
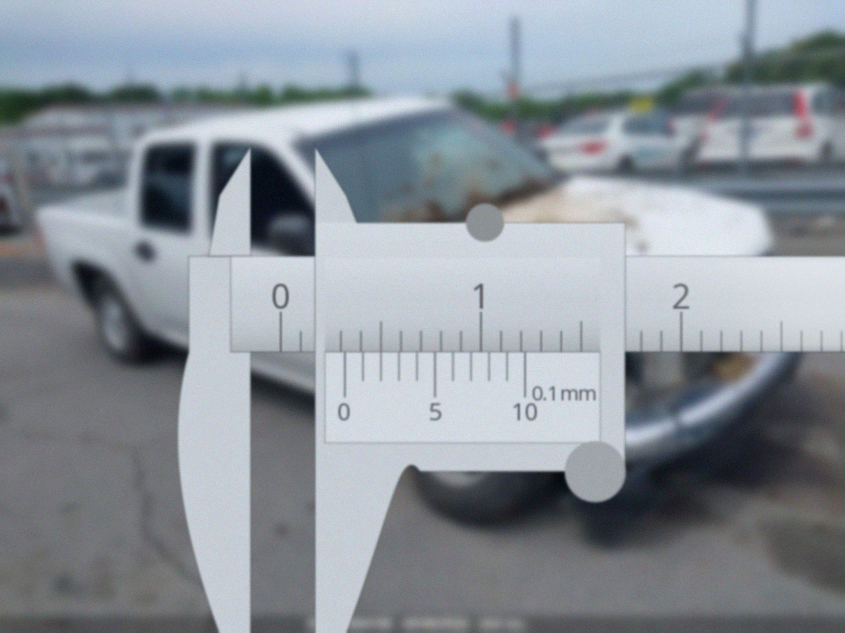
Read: 3.2,mm
